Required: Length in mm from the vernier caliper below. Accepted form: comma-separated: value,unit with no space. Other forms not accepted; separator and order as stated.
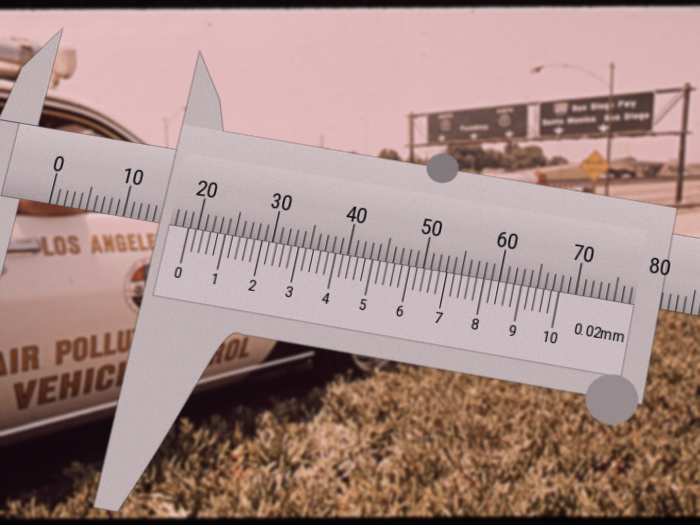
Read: 18.8,mm
